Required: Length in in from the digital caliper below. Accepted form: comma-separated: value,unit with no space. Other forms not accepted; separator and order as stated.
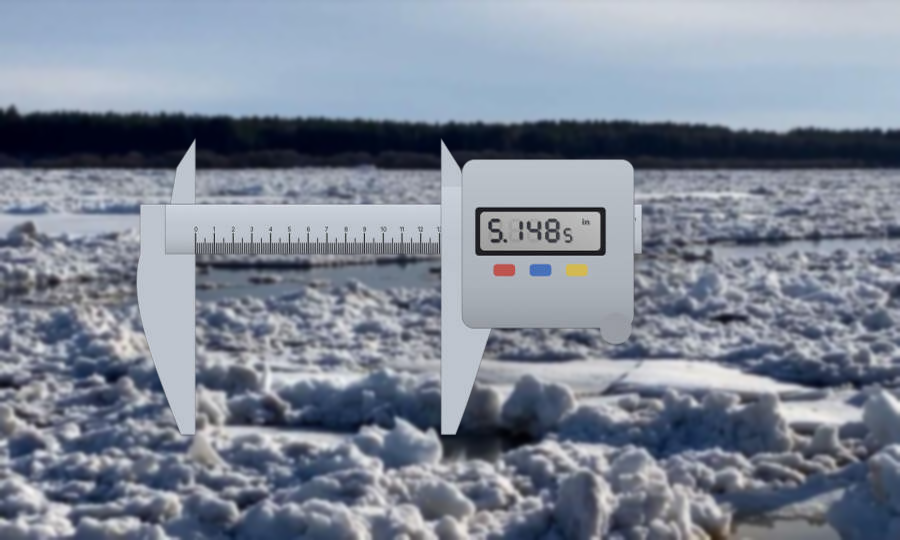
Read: 5.1485,in
